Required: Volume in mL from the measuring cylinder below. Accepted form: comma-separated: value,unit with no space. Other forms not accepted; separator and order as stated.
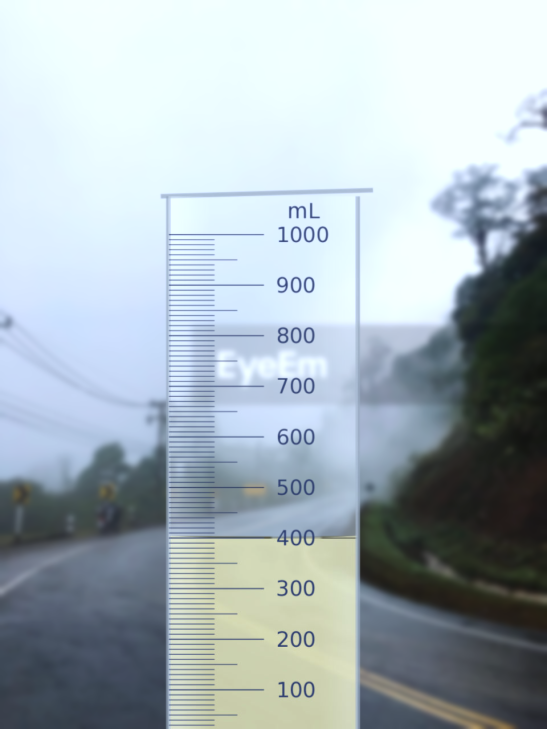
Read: 400,mL
